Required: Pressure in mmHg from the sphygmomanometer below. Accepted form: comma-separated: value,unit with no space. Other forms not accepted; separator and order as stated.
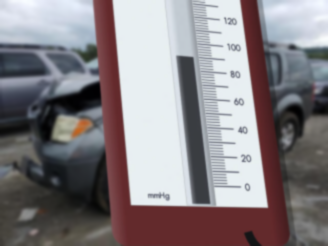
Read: 90,mmHg
